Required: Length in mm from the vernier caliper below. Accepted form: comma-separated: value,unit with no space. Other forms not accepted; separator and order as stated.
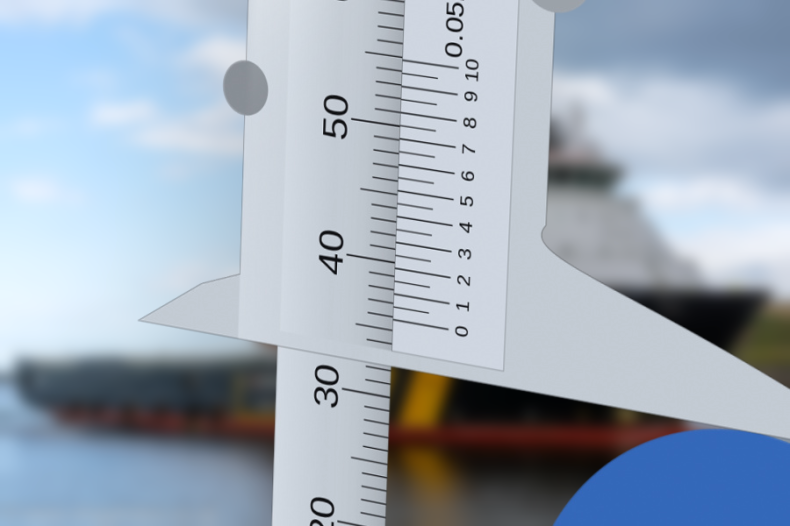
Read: 35.8,mm
